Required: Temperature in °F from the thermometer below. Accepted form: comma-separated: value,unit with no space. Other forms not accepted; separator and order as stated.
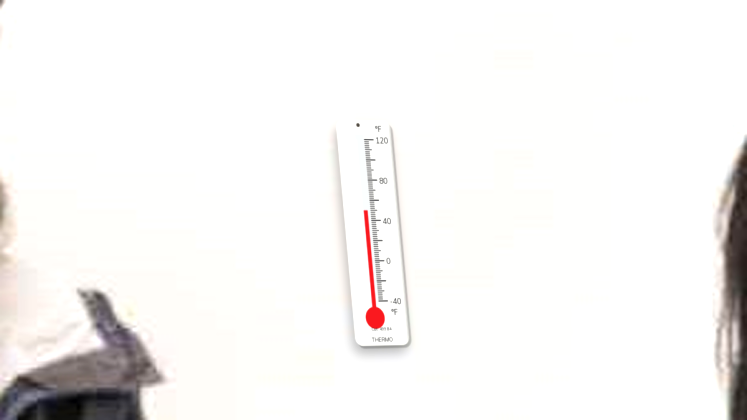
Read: 50,°F
